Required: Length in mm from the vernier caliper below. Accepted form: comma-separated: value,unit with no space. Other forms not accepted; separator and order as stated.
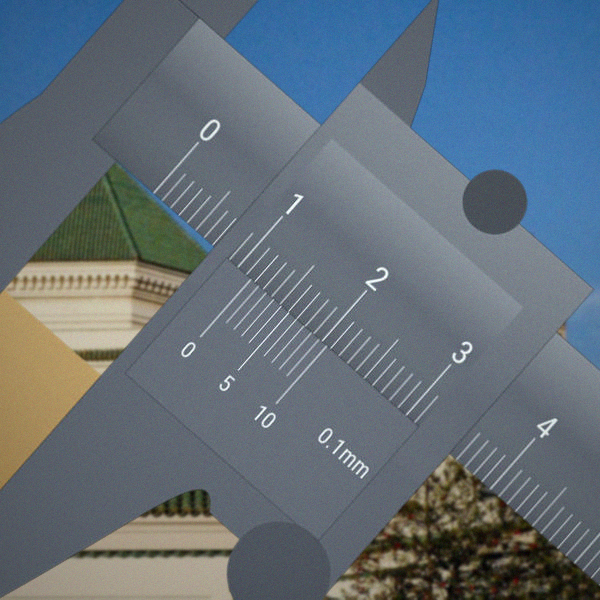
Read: 11.6,mm
